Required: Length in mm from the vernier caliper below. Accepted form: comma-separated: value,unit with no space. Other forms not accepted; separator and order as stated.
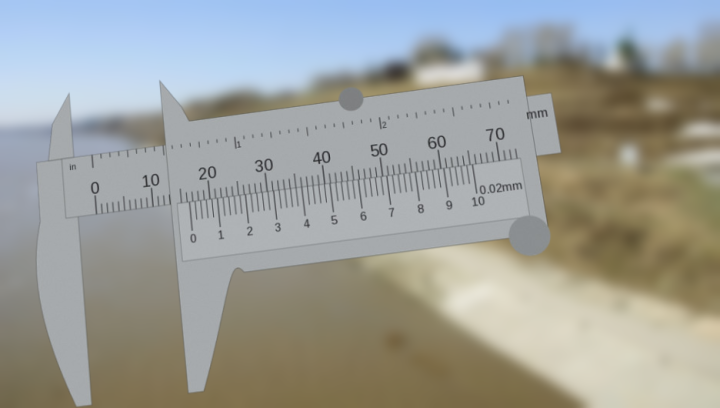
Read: 16.4,mm
